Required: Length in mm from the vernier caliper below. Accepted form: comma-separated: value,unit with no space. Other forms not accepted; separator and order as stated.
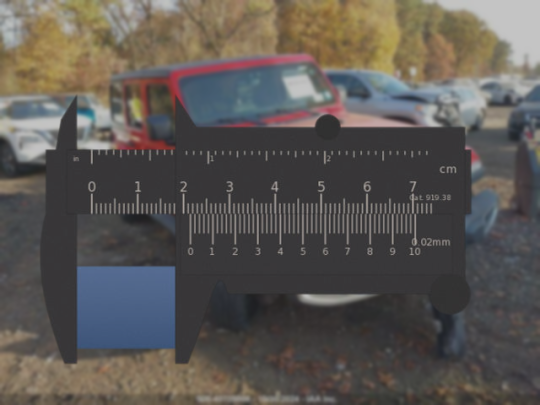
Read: 21.5,mm
